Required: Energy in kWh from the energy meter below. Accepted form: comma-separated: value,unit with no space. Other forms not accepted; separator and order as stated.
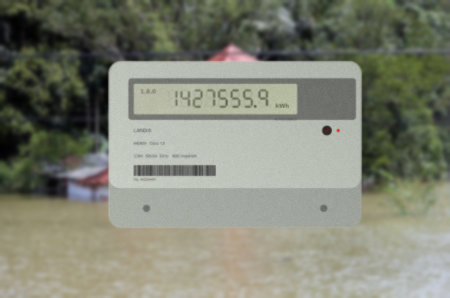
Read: 1427555.9,kWh
